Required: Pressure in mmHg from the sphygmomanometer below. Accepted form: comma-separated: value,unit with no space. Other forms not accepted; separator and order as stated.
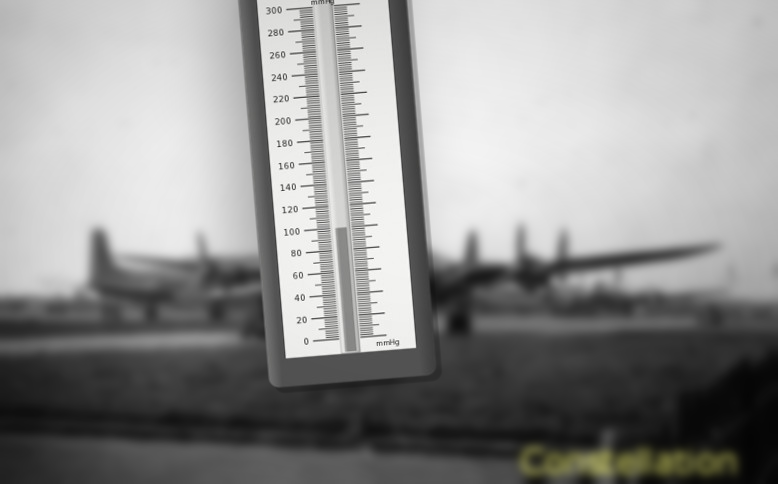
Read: 100,mmHg
